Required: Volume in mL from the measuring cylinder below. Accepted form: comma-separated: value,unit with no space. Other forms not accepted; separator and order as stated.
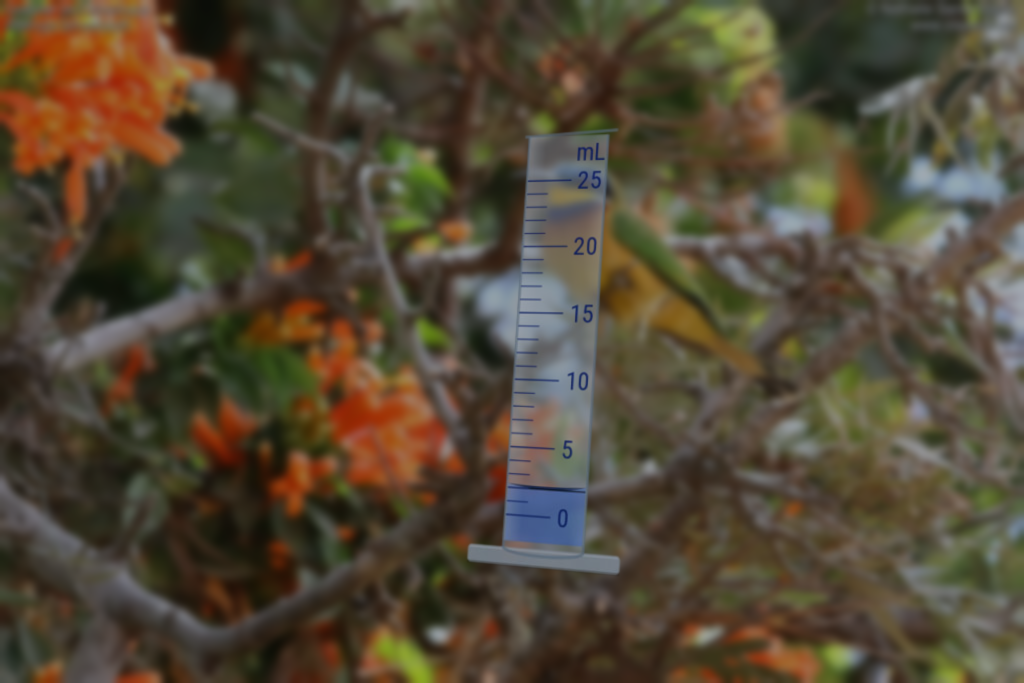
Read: 2,mL
